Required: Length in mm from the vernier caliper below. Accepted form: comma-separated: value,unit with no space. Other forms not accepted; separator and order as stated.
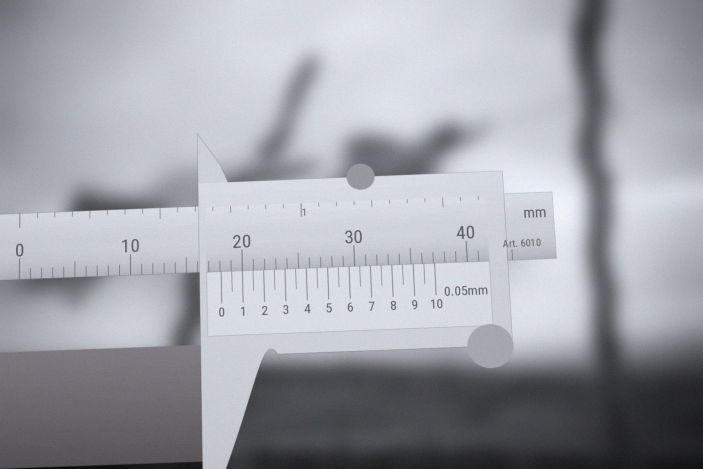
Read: 18.1,mm
